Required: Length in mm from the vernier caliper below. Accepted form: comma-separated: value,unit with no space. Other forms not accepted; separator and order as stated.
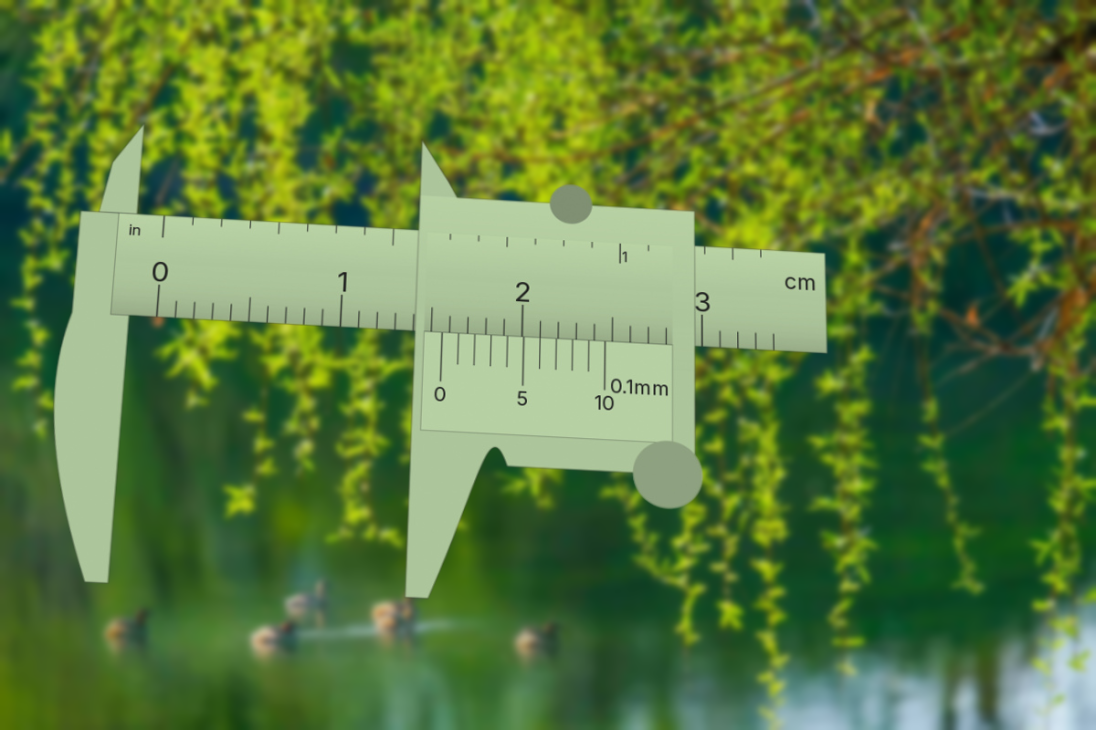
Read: 15.6,mm
